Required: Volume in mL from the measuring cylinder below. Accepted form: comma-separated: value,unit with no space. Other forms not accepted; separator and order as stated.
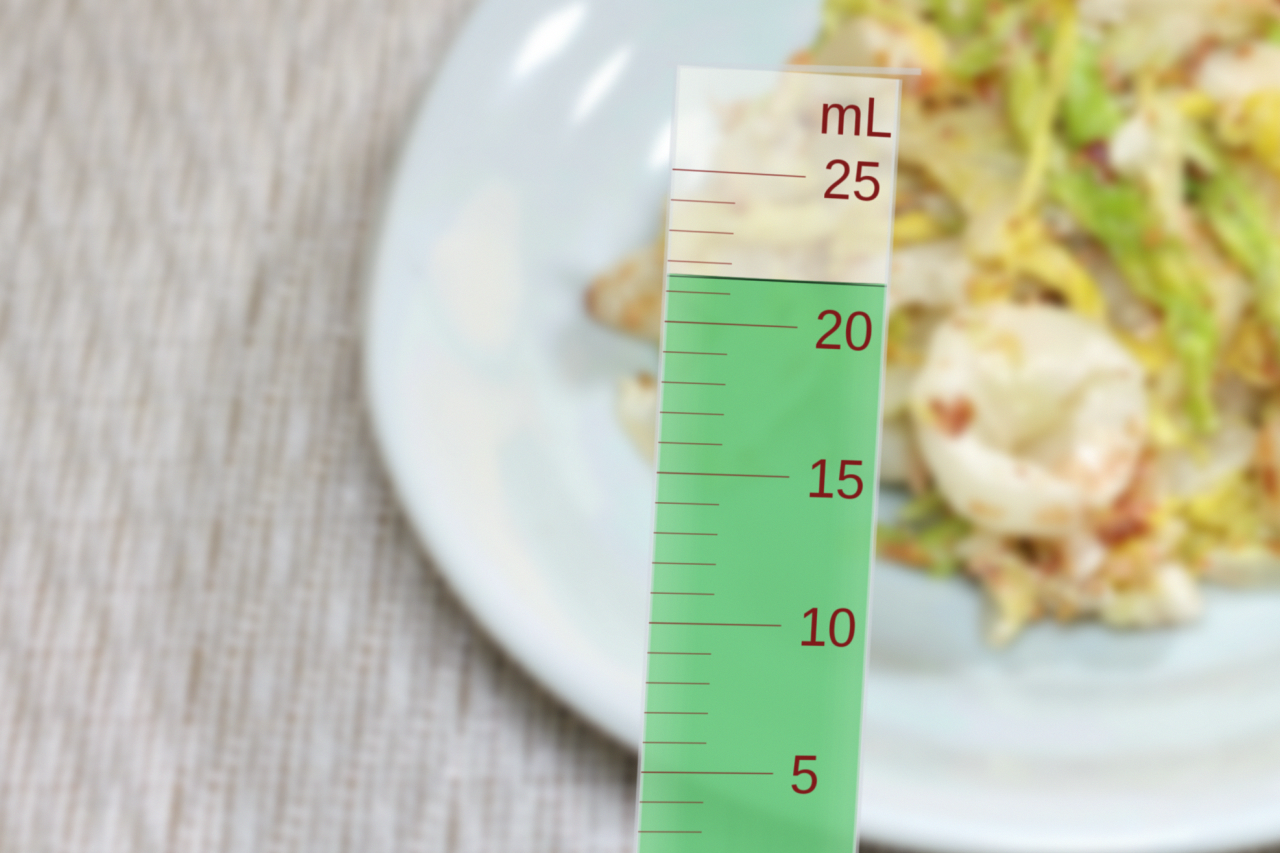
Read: 21.5,mL
